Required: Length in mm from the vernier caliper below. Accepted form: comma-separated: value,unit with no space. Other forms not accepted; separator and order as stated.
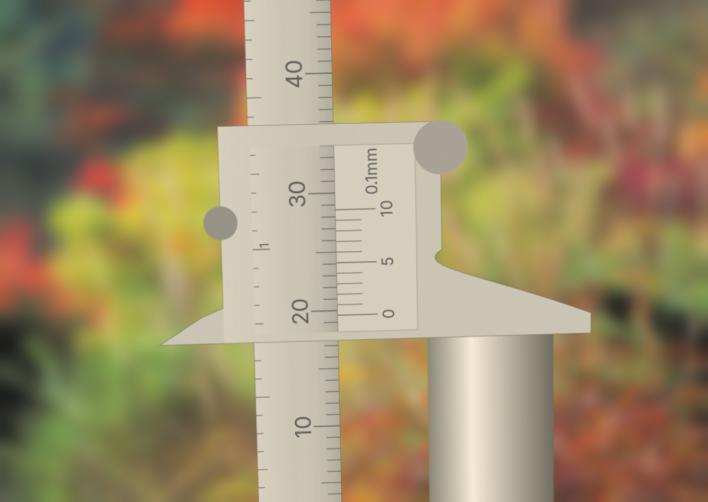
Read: 19.6,mm
